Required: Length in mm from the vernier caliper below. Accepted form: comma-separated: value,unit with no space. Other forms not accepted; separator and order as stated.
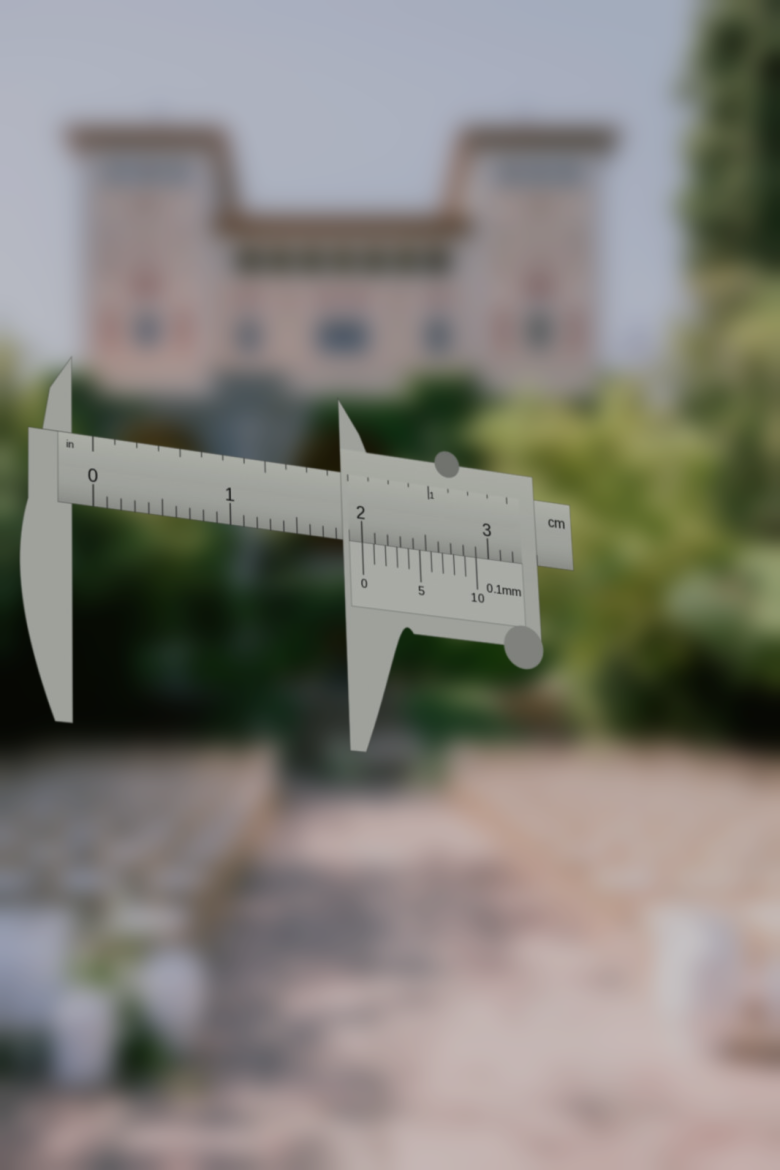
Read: 20.0,mm
